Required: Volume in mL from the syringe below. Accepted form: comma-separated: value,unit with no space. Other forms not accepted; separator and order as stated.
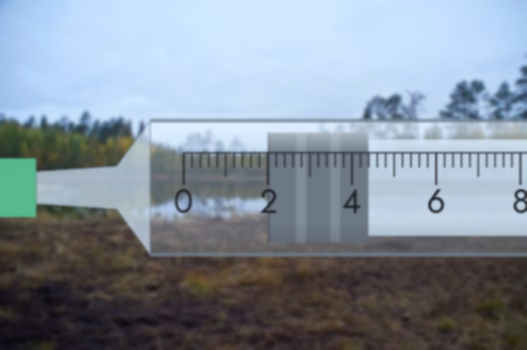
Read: 2,mL
